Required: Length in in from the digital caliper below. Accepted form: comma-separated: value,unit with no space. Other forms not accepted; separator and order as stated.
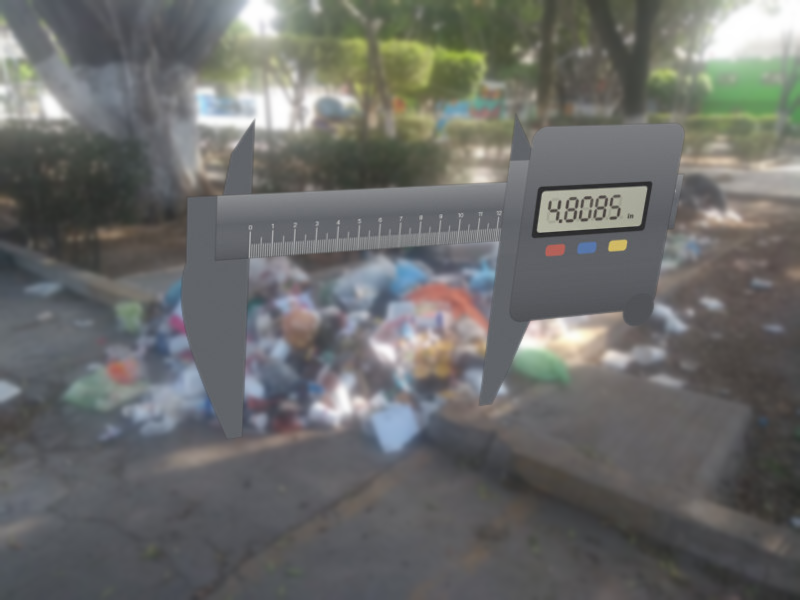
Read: 4.8085,in
